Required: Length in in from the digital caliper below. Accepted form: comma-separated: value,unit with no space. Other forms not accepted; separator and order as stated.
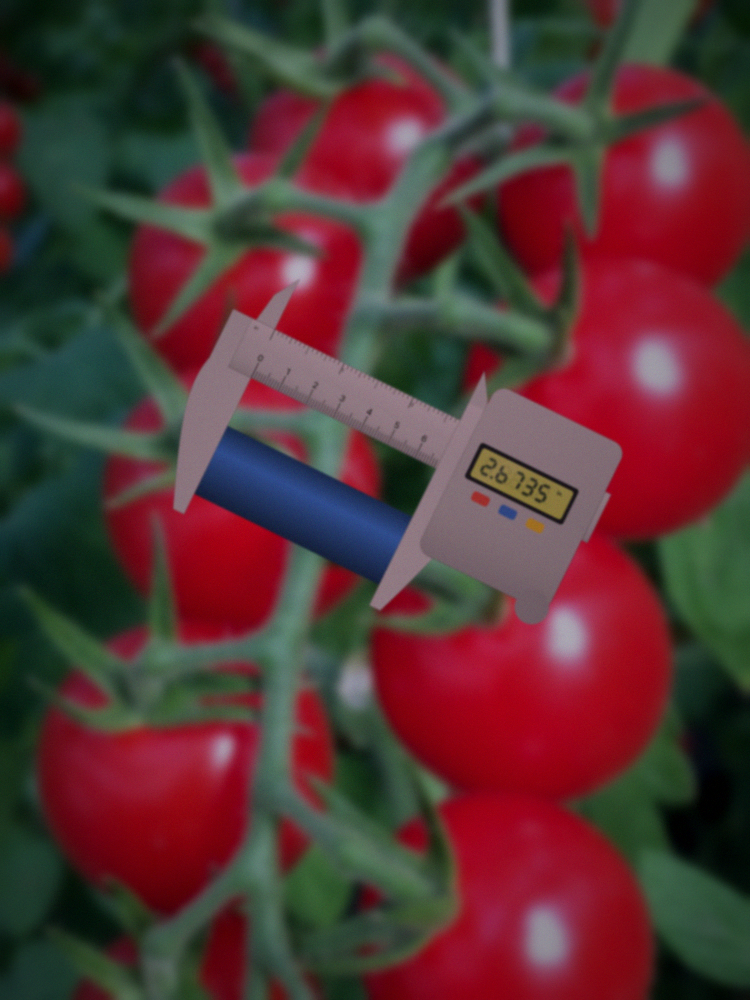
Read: 2.6735,in
